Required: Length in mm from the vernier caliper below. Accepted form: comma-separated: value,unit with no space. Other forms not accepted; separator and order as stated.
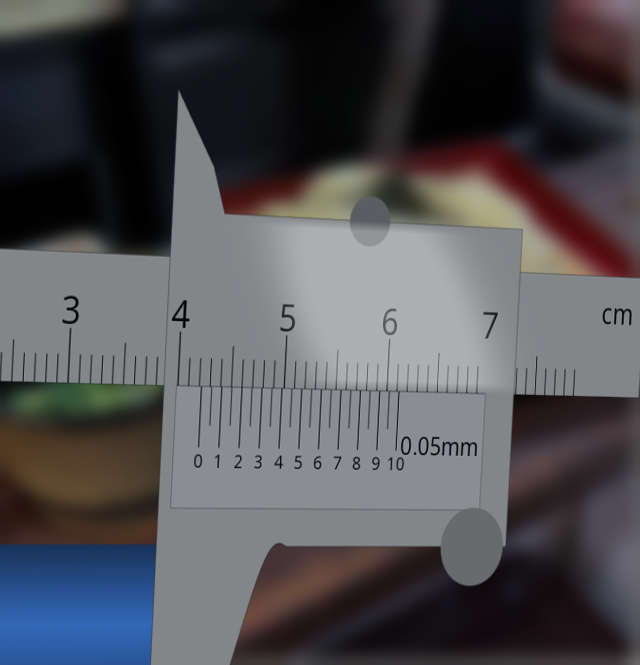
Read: 42.2,mm
